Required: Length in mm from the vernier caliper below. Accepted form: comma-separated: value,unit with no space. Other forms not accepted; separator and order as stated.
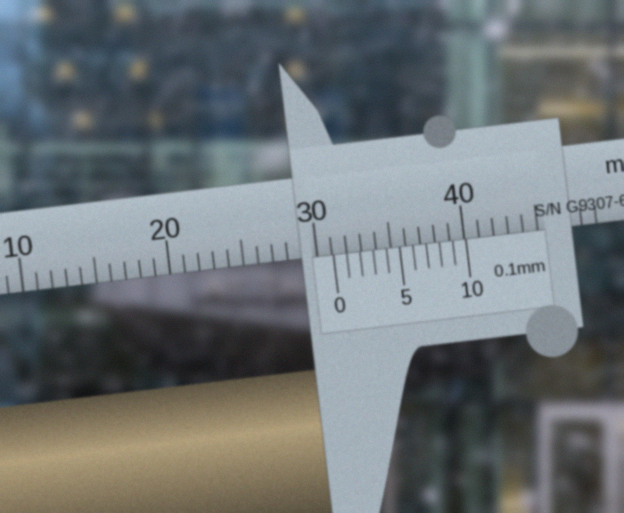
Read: 31.1,mm
